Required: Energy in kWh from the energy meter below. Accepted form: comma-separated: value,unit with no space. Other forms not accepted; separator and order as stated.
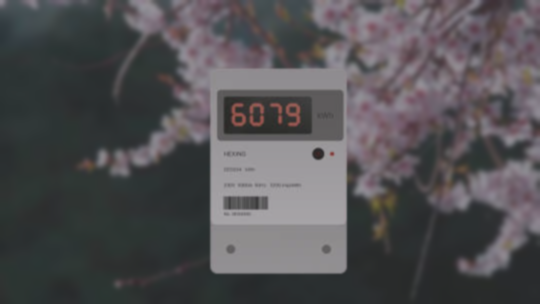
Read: 6079,kWh
